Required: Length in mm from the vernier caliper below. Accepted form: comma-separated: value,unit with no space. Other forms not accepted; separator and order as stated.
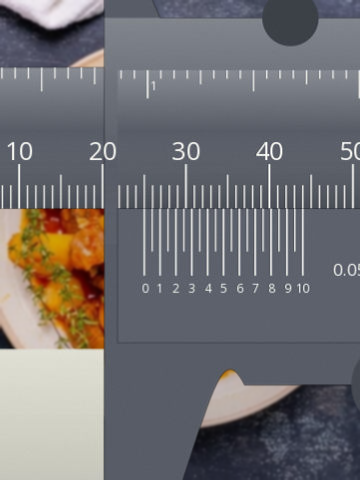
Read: 25.0,mm
